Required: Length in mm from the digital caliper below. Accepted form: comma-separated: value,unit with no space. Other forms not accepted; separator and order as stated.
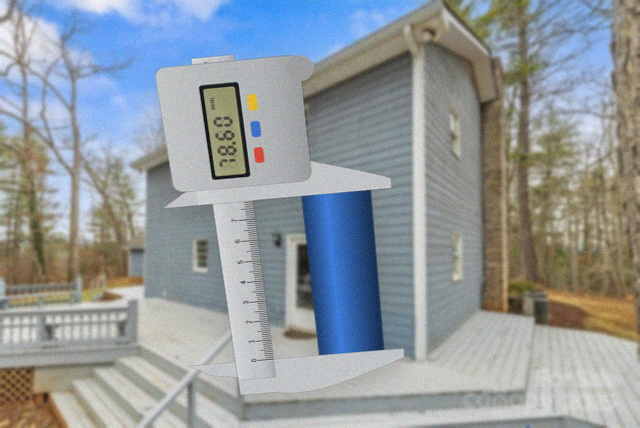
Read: 78.60,mm
